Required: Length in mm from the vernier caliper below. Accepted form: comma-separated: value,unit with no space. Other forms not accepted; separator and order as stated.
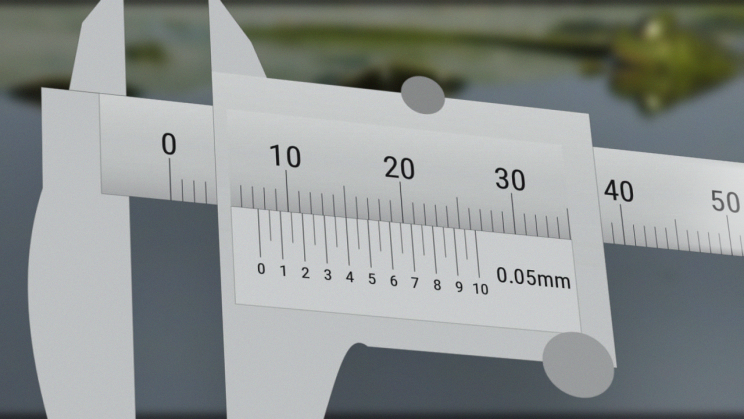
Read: 7.4,mm
